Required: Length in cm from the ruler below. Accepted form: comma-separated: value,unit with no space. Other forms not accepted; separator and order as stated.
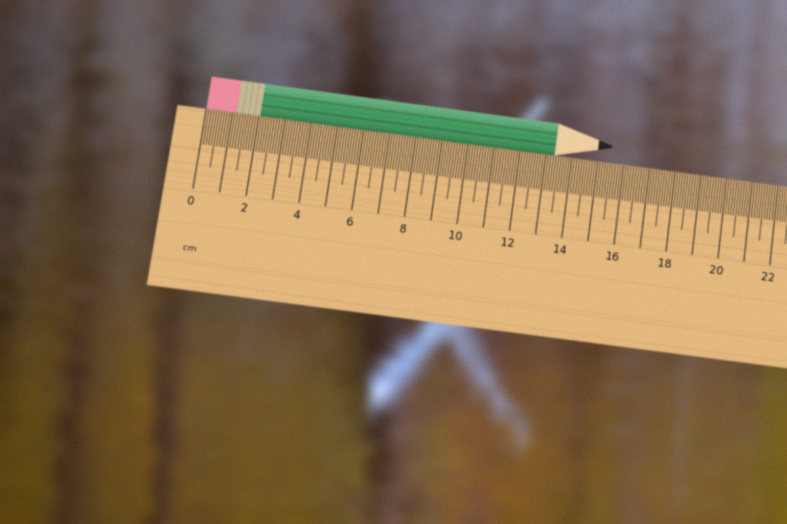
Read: 15.5,cm
